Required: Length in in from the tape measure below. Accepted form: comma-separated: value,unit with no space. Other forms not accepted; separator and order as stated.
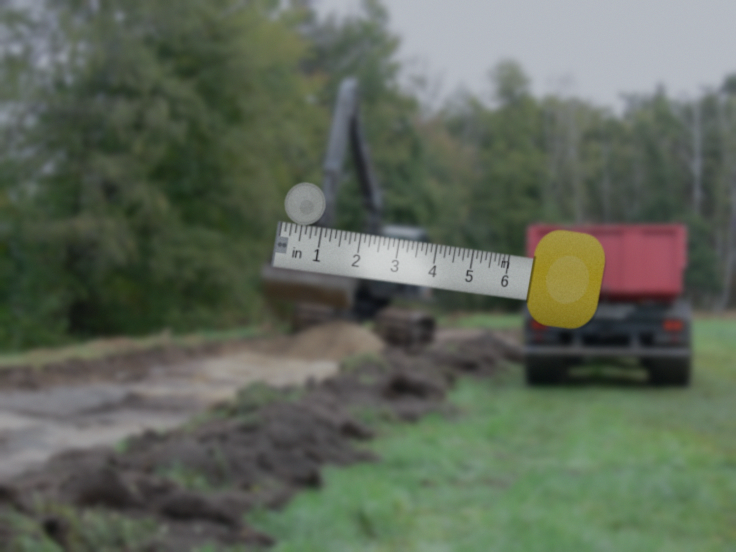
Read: 1,in
